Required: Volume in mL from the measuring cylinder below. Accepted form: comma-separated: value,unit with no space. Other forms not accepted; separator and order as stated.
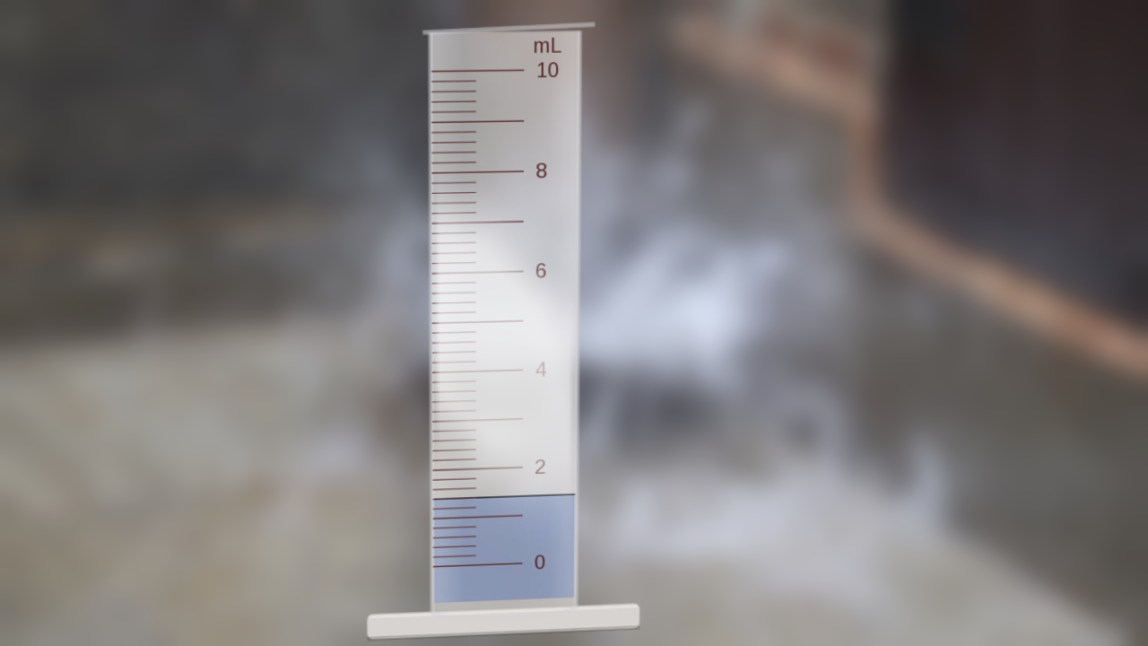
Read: 1.4,mL
